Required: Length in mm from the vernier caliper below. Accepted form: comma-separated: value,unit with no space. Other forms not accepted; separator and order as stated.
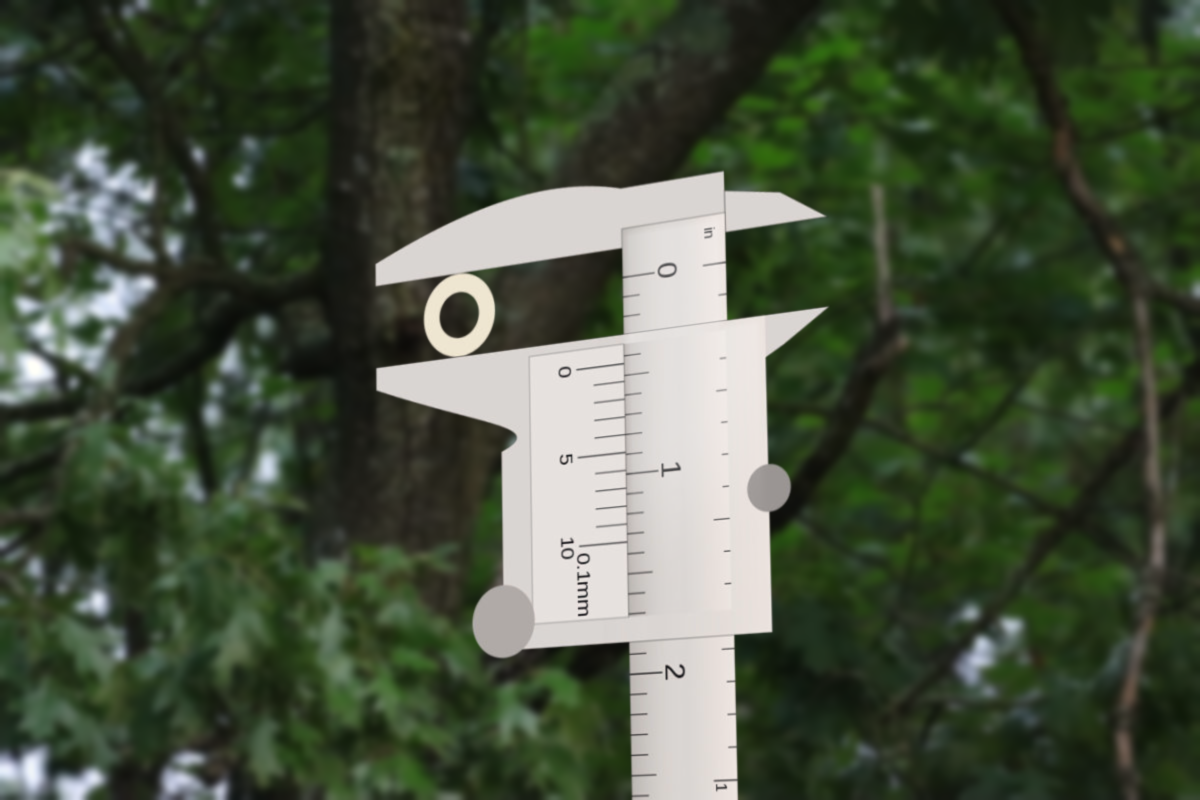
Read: 4.4,mm
